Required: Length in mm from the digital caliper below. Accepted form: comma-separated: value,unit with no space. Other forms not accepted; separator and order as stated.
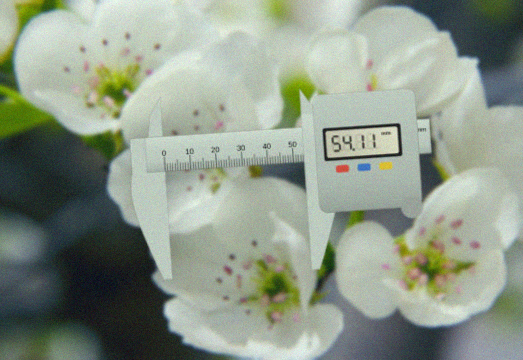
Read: 54.11,mm
